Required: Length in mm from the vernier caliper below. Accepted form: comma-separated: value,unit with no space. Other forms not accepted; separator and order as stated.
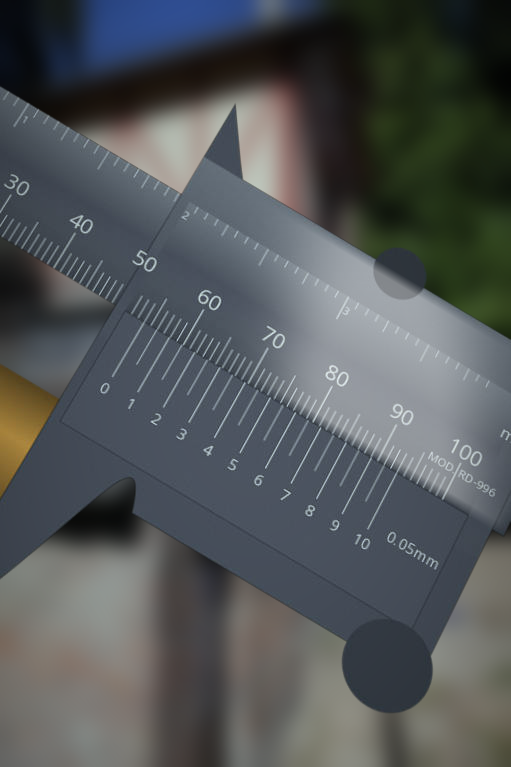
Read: 54.0,mm
